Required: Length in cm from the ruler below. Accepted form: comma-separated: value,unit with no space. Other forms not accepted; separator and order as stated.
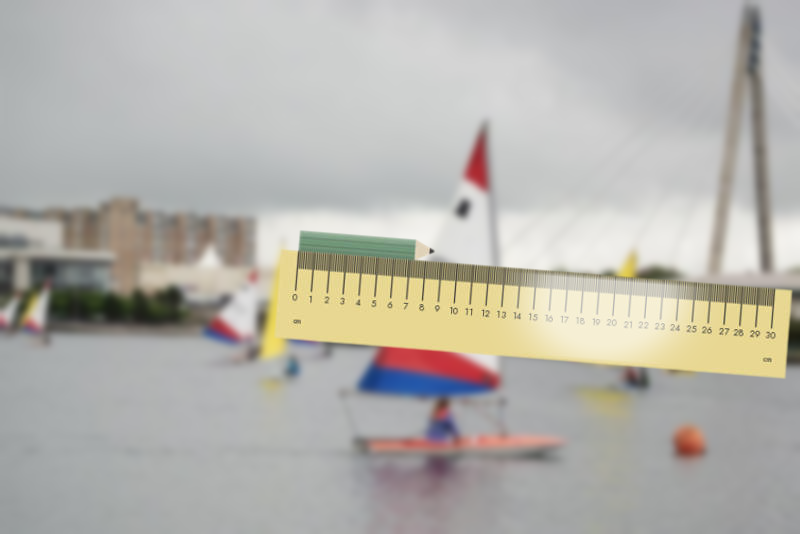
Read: 8.5,cm
